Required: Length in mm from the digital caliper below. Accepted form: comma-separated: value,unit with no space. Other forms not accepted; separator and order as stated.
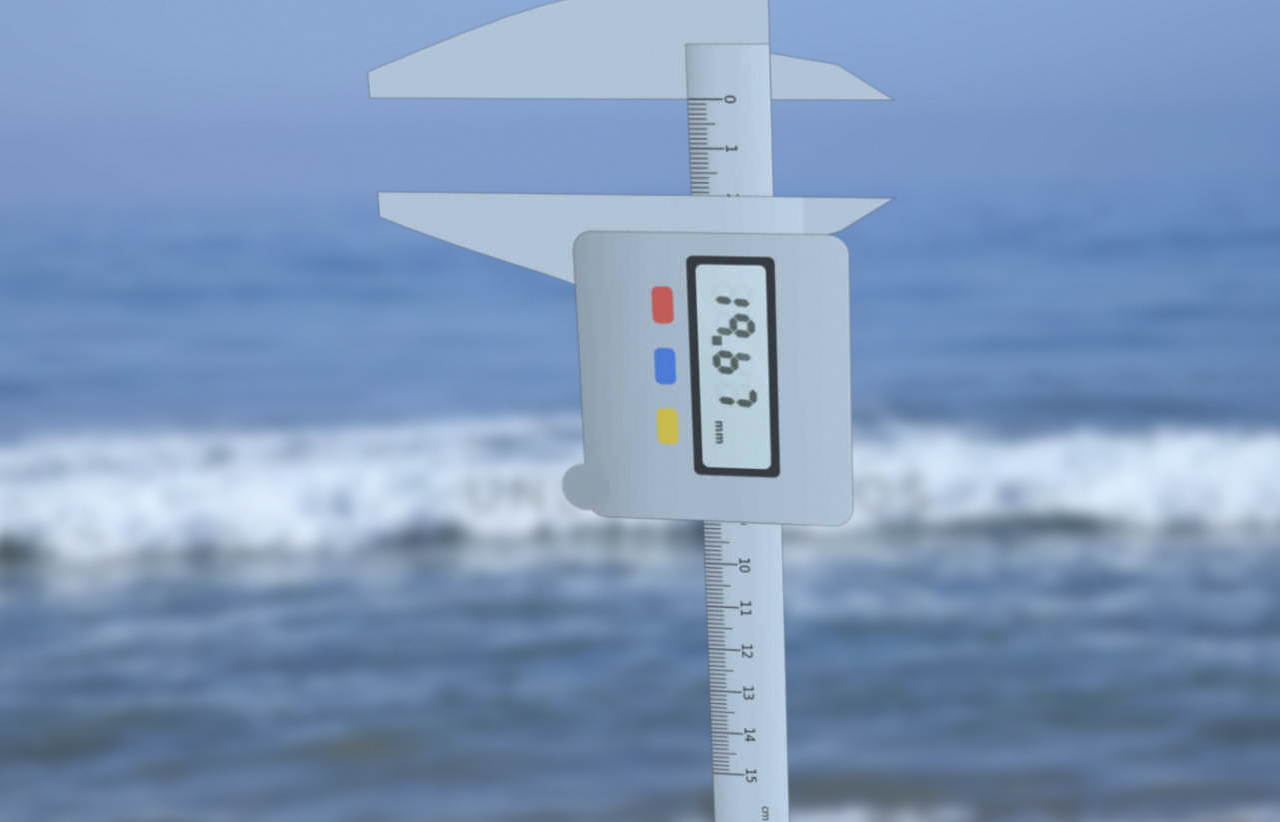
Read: 19.67,mm
